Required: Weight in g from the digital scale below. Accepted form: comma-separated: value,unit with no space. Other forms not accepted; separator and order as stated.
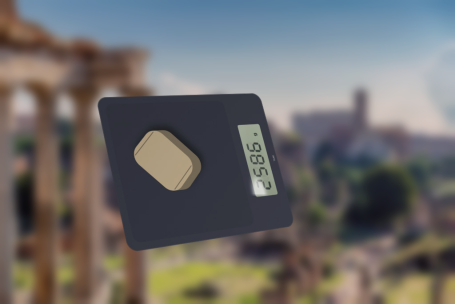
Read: 2586,g
